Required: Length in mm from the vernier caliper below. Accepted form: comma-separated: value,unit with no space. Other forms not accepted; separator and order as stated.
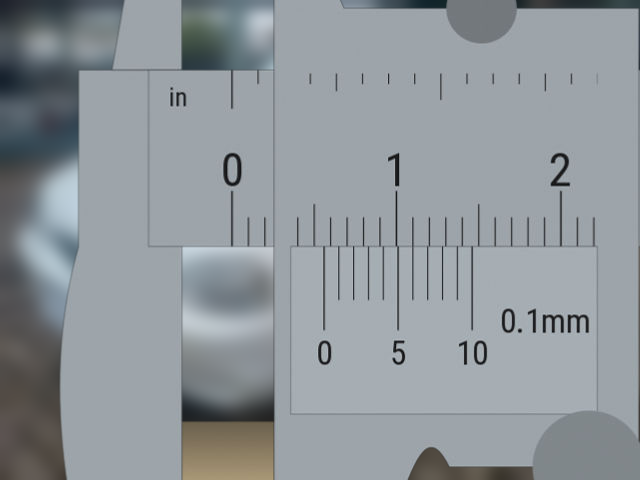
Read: 5.6,mm
